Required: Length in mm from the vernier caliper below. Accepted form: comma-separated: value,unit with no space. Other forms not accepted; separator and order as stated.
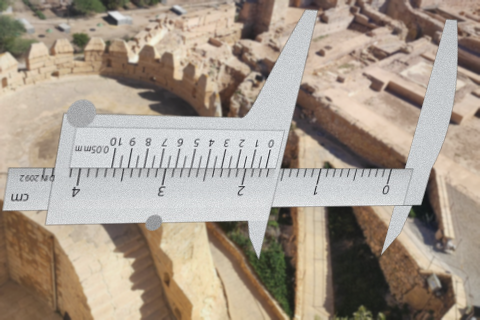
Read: 17.4,mm
